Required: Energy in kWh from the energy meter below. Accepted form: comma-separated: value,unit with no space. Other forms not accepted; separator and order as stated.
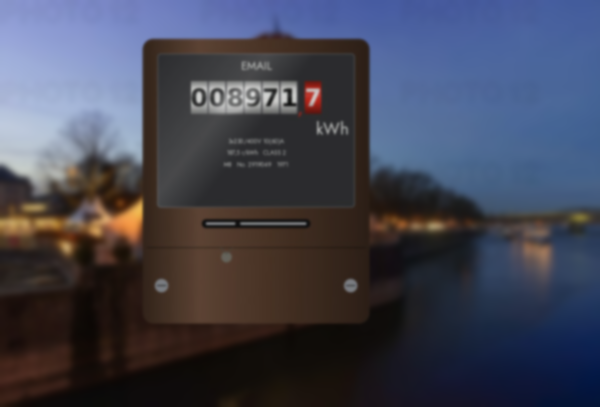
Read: 8971.7,kWh
